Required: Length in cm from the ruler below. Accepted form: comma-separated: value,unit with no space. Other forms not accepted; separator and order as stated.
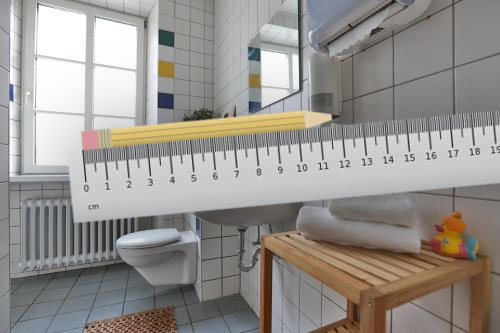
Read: 12,cm
